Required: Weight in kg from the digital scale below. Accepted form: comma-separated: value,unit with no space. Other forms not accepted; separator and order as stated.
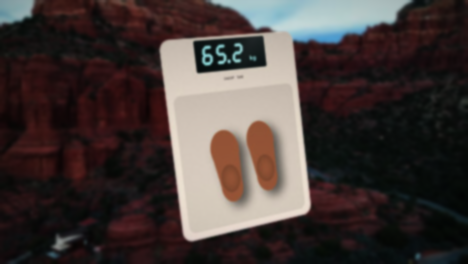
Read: 65.2,kg
